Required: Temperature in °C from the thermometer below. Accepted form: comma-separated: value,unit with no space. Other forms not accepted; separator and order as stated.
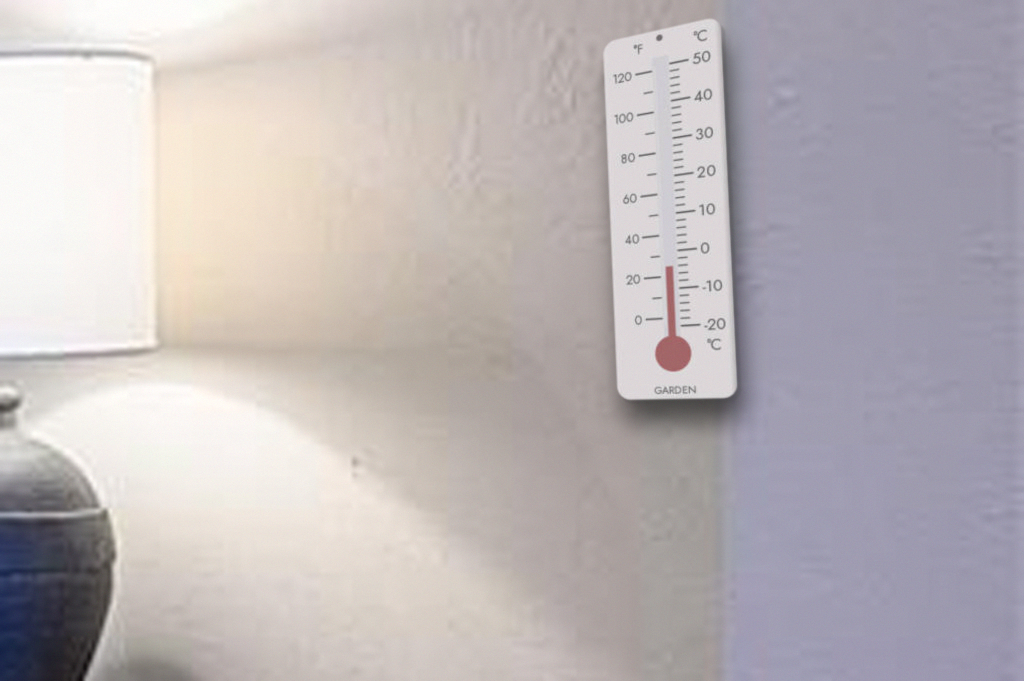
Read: -4,°C
